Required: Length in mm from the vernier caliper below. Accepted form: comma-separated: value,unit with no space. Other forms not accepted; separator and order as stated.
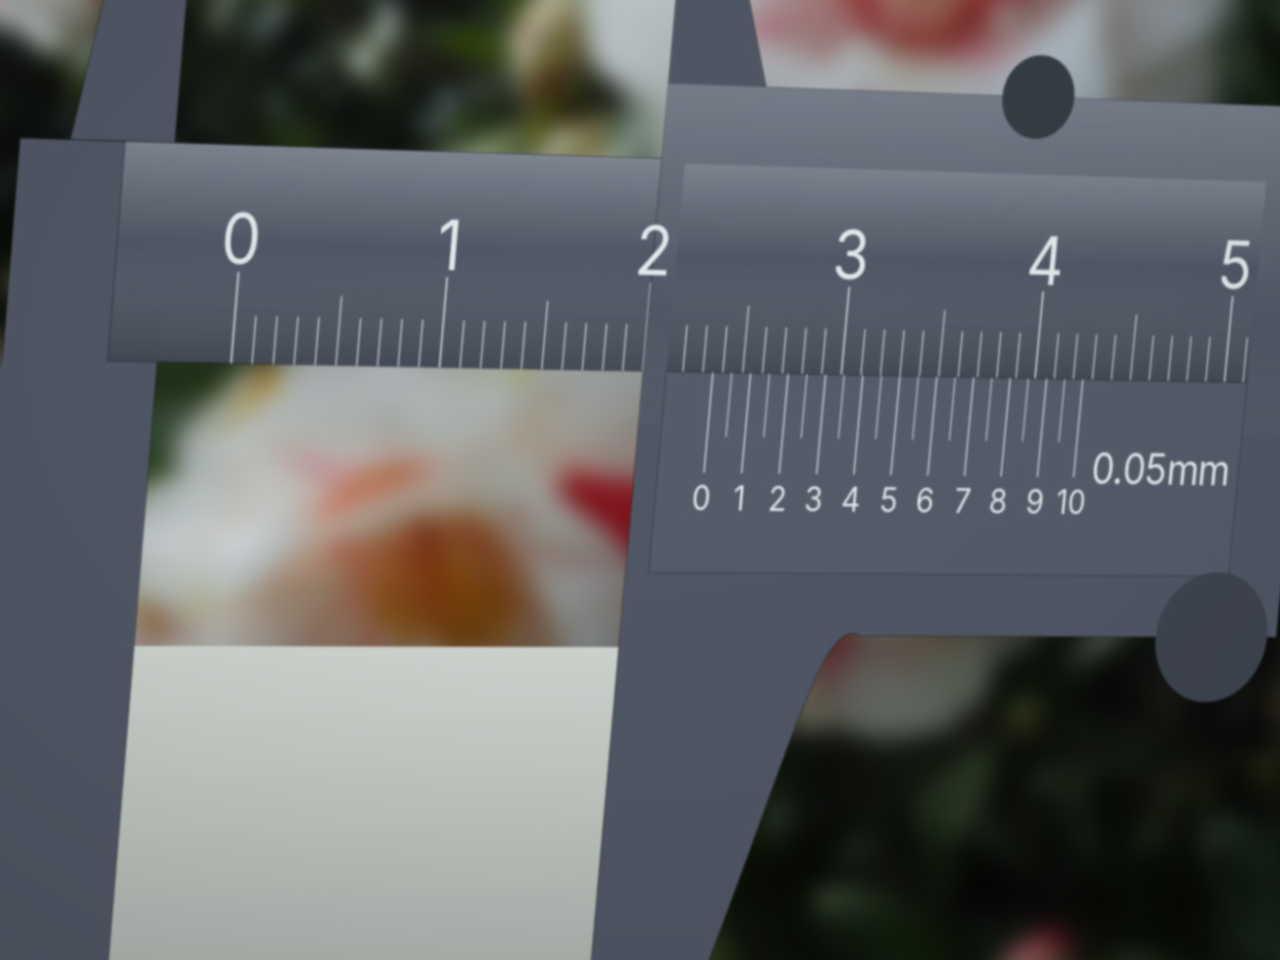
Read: 23.5,mm
